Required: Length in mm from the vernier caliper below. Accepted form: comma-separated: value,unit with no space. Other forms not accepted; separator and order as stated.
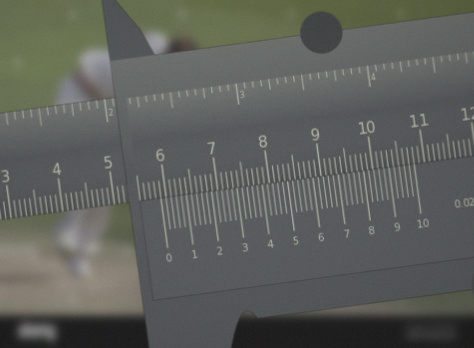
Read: 59.0,mm
